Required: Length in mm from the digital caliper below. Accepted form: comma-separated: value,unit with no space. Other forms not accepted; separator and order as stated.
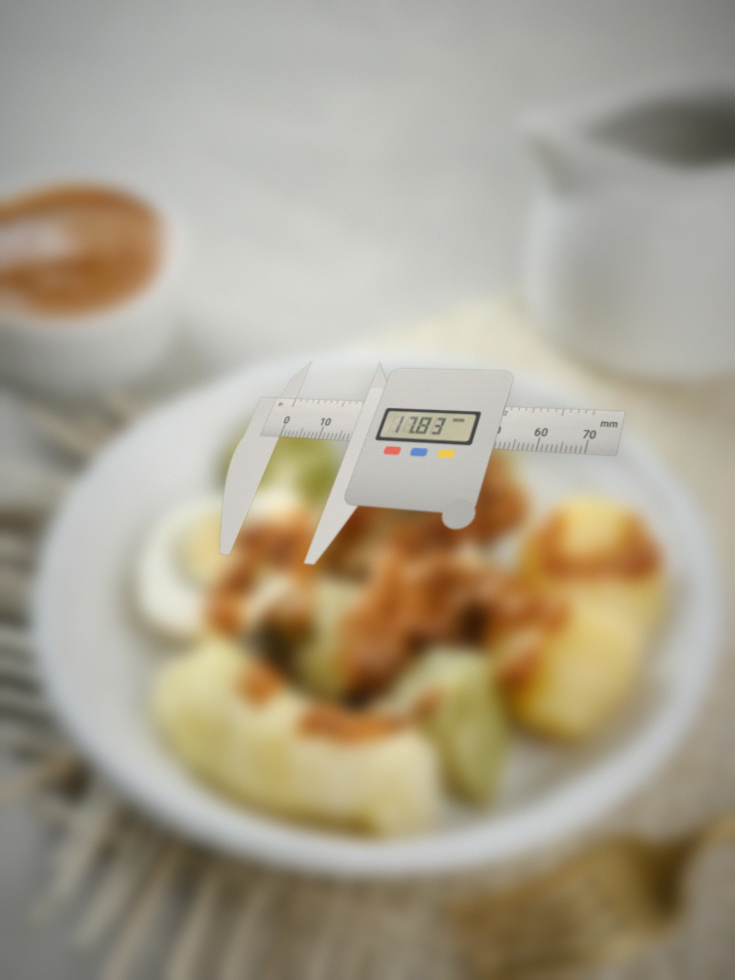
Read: 17.83,mm
